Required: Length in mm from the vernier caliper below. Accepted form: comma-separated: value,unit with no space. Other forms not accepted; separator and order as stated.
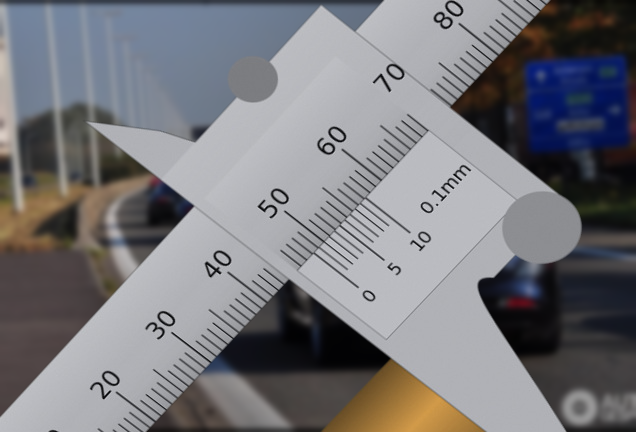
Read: 48.2,mm
